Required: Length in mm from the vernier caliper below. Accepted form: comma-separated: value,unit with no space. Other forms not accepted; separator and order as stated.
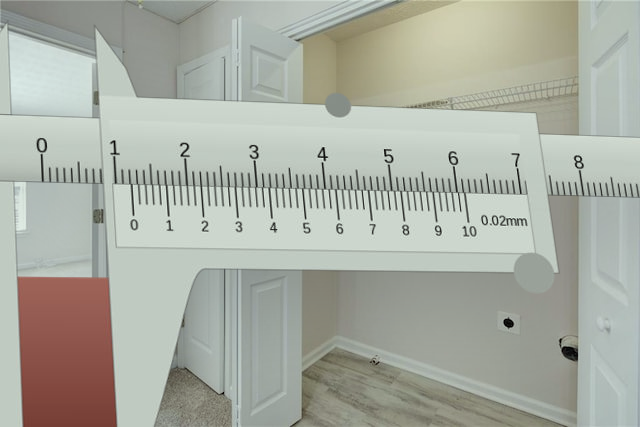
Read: 12.2,mm
